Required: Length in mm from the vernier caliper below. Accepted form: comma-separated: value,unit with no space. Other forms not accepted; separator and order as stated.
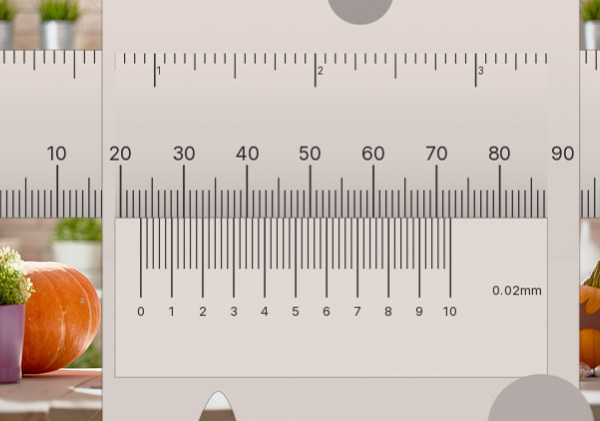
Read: 23.2,mm
